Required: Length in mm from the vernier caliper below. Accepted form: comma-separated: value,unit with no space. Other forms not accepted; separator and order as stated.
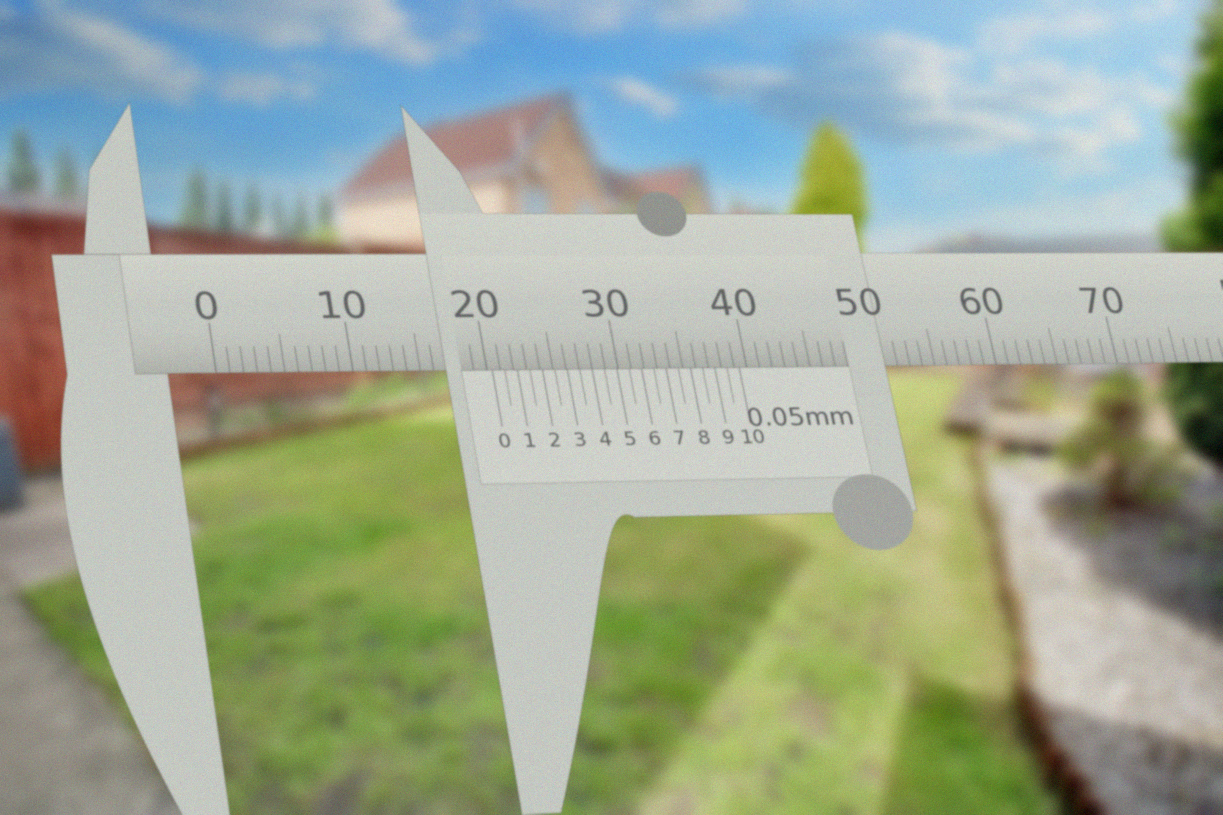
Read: 20.4,mm
